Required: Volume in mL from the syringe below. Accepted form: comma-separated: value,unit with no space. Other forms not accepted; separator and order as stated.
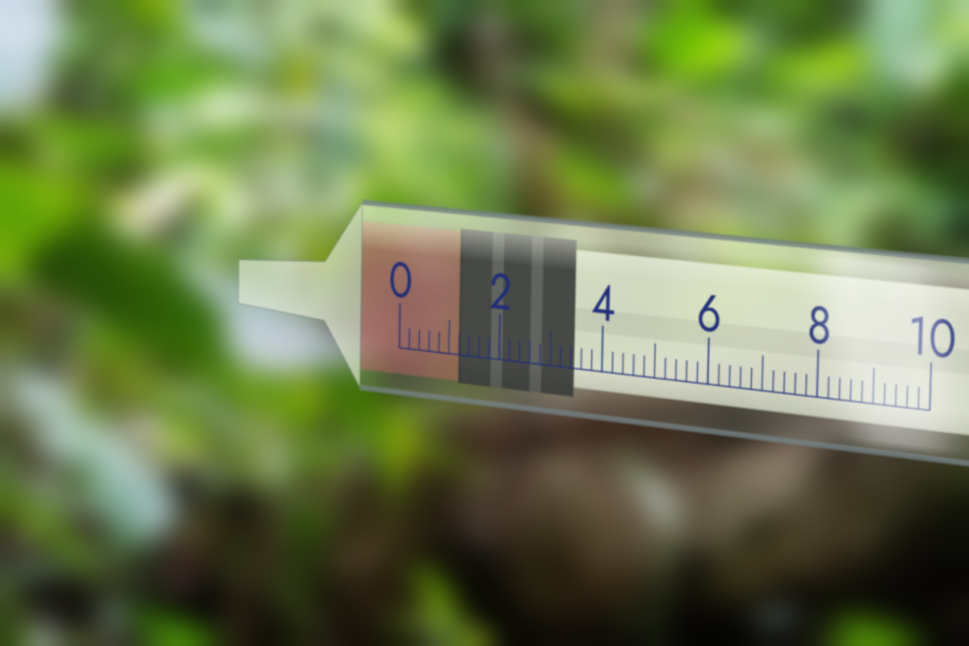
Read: 1.2,mL
